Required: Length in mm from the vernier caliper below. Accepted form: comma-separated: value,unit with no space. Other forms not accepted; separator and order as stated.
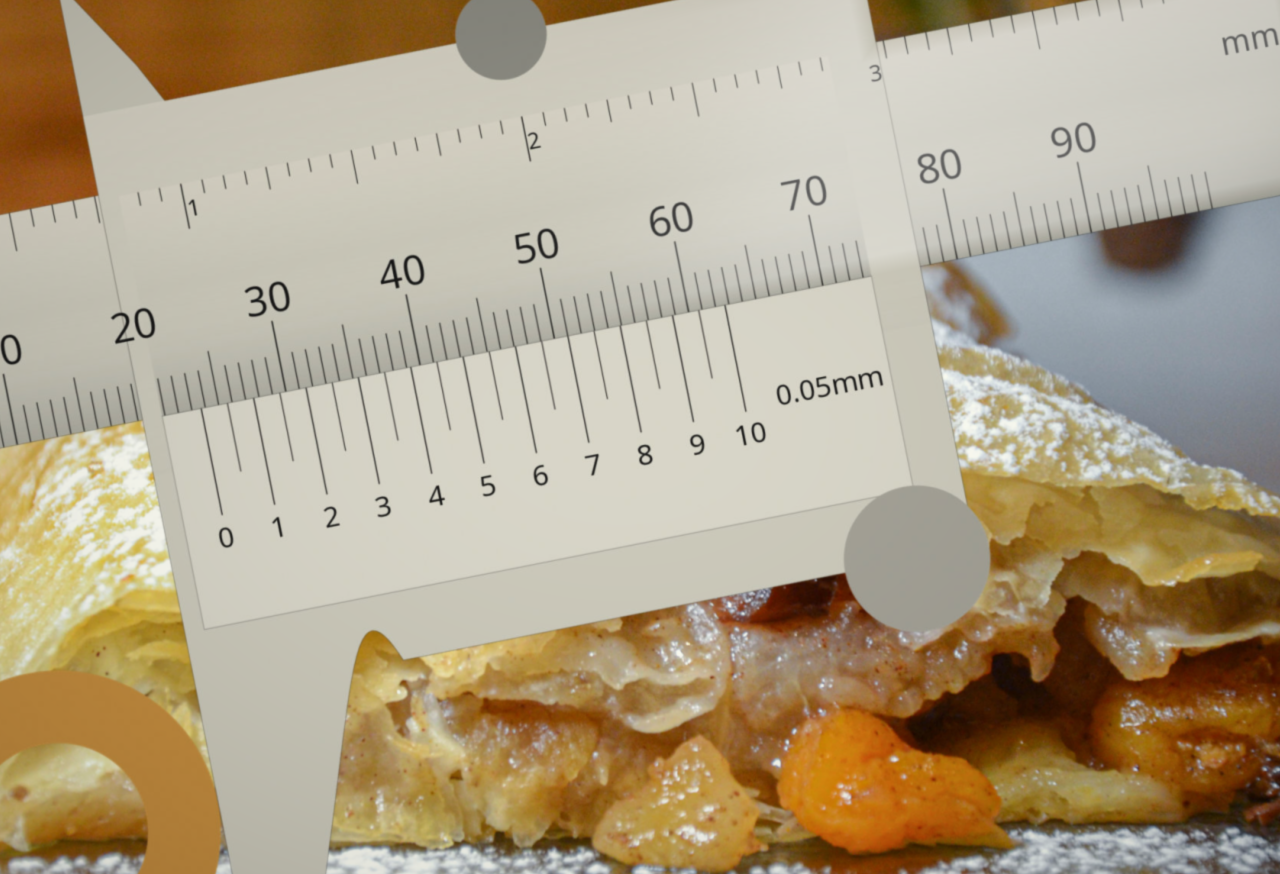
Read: 23.7,mm
